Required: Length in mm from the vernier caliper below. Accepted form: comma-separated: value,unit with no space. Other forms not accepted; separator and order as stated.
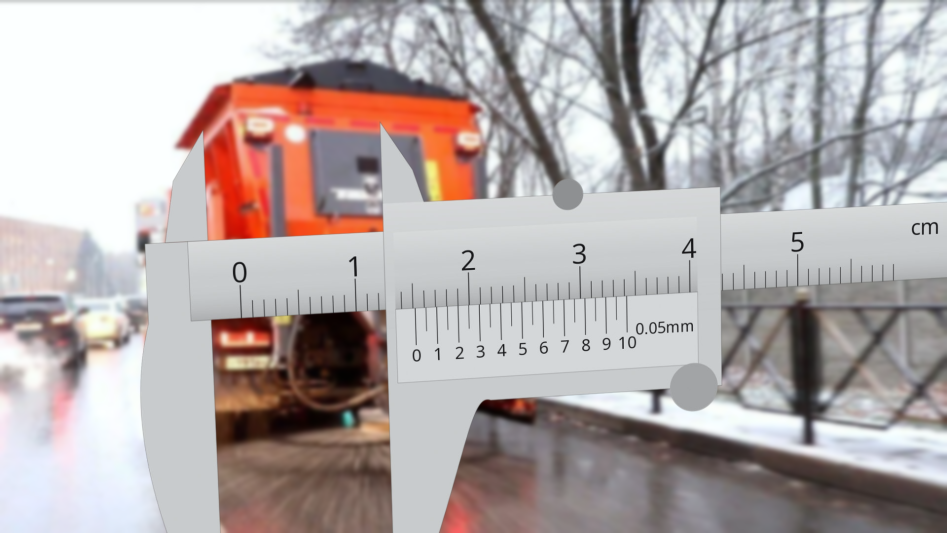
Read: 15.2,mm
